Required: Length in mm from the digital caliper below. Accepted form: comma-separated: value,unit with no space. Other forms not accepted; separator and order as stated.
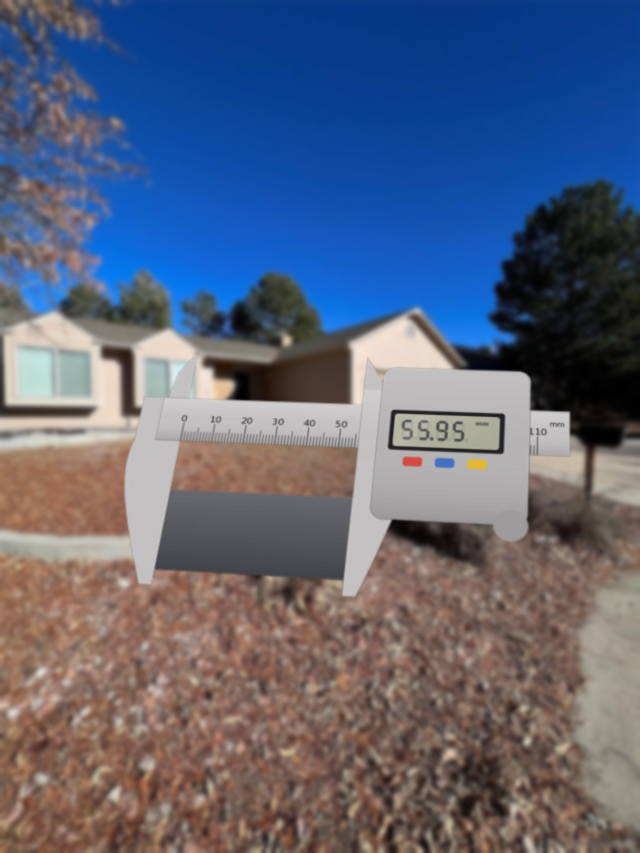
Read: 55.95,mm
